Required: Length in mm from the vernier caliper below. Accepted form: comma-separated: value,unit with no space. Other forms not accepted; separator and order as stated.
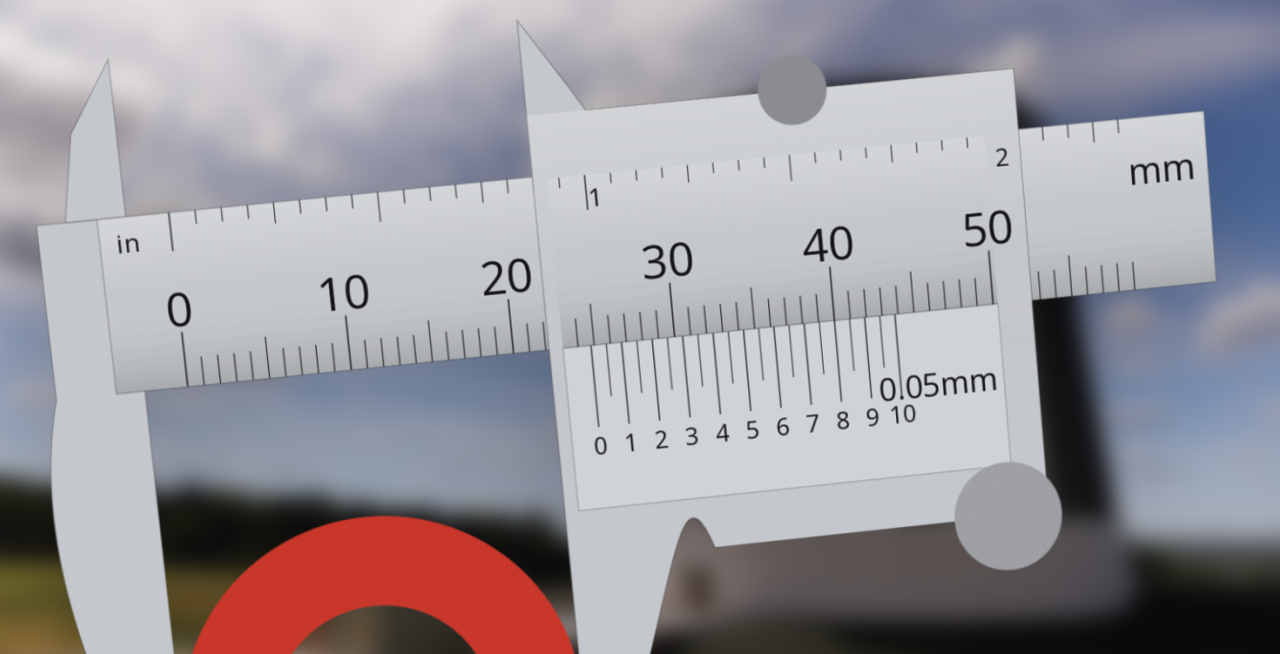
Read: 24.8,mm
